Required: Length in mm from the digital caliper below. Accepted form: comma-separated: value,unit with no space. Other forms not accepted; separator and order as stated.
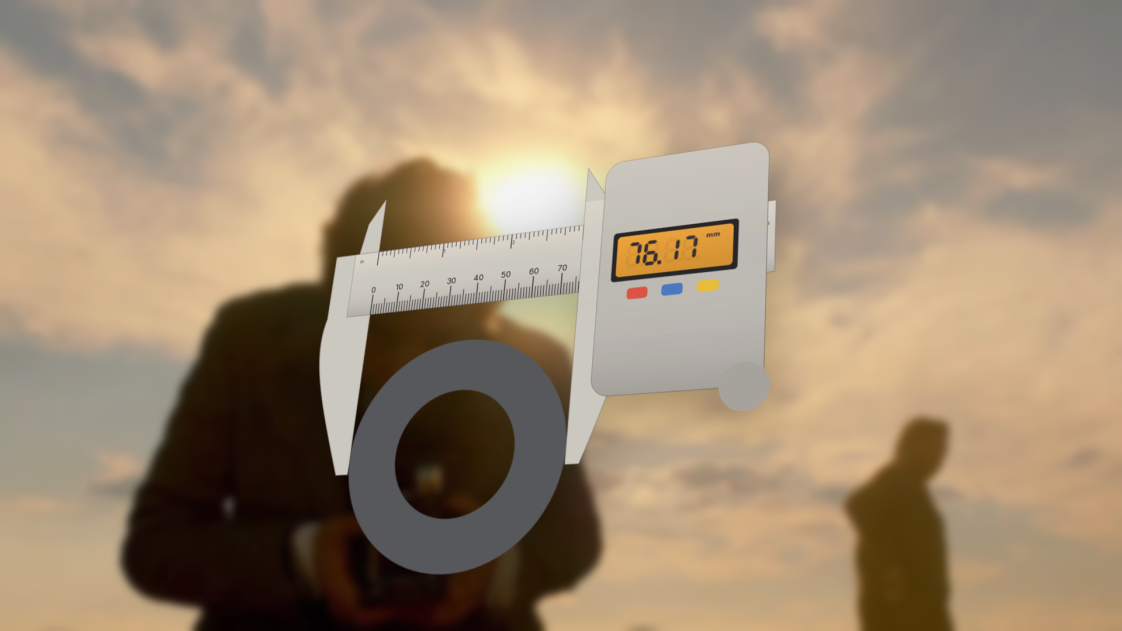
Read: 76.17,mm
